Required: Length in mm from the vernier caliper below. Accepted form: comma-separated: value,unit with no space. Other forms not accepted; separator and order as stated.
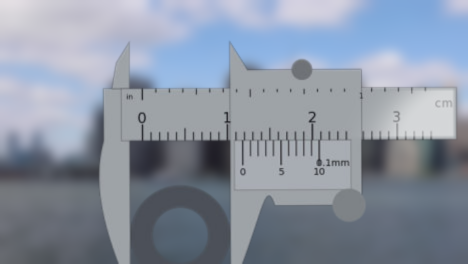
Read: 11.8,mm
